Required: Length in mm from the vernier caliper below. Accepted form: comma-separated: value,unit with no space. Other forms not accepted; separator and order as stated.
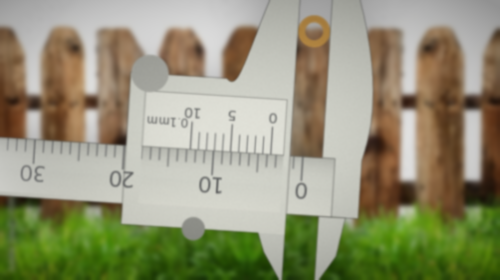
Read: 3.6,mm
